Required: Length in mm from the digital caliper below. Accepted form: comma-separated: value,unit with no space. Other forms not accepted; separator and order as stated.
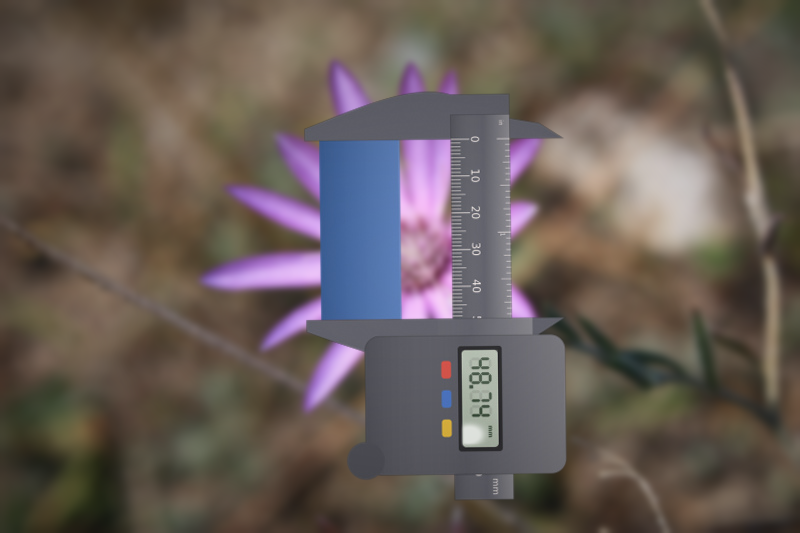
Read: 48.74,mm
